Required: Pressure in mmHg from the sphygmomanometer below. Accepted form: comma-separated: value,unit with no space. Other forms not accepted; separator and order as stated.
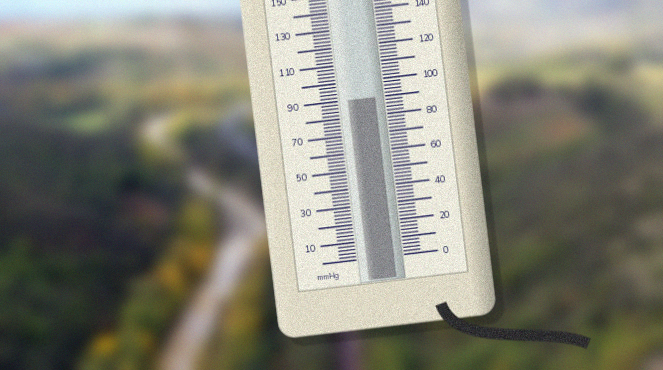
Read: 90,mmHg
